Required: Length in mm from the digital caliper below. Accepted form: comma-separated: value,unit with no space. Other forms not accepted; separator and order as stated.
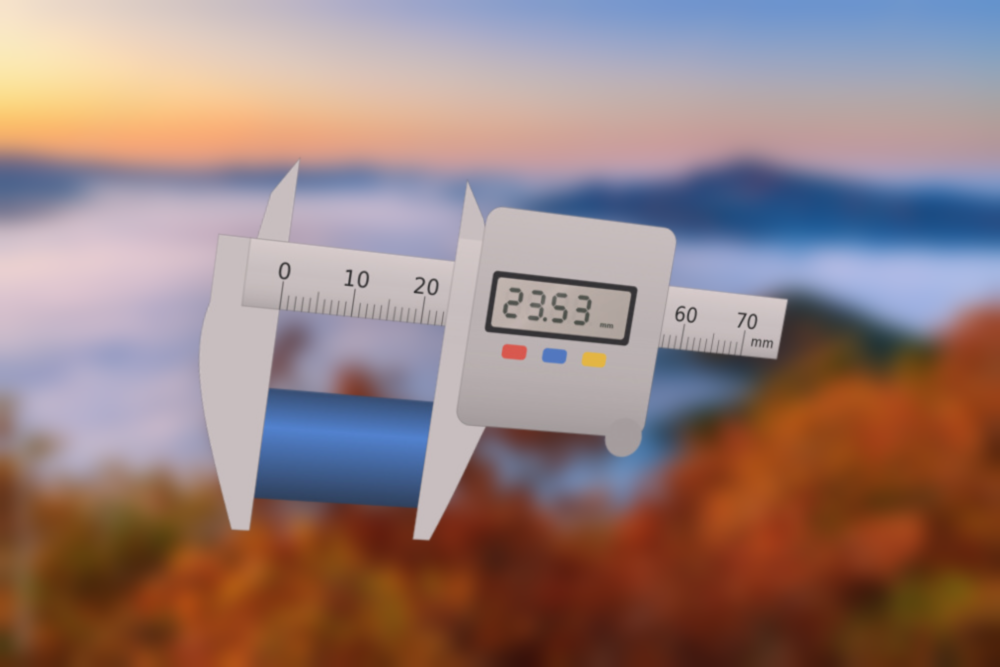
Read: 23.53,mm
